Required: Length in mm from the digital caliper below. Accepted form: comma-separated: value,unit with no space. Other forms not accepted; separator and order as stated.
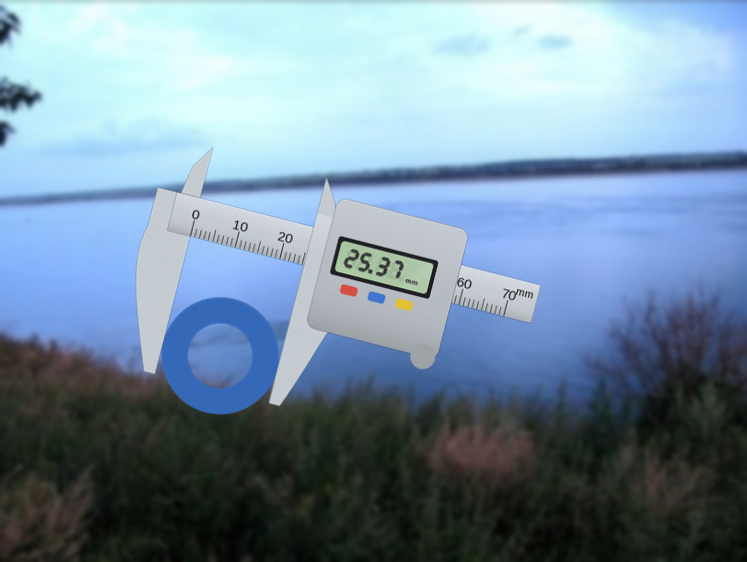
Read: 25.37,mm
